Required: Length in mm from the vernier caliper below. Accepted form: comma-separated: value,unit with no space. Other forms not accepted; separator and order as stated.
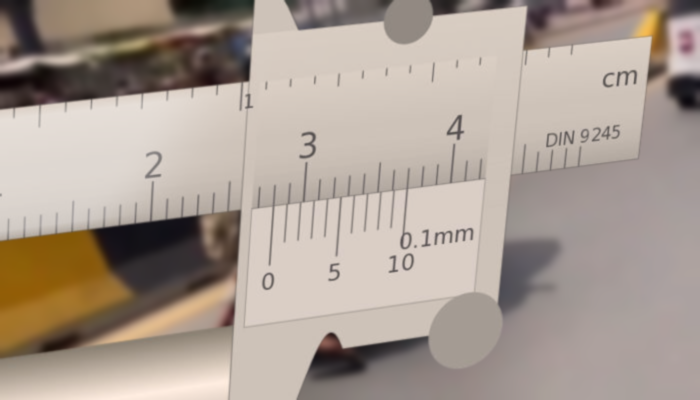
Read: 28.0,mm
